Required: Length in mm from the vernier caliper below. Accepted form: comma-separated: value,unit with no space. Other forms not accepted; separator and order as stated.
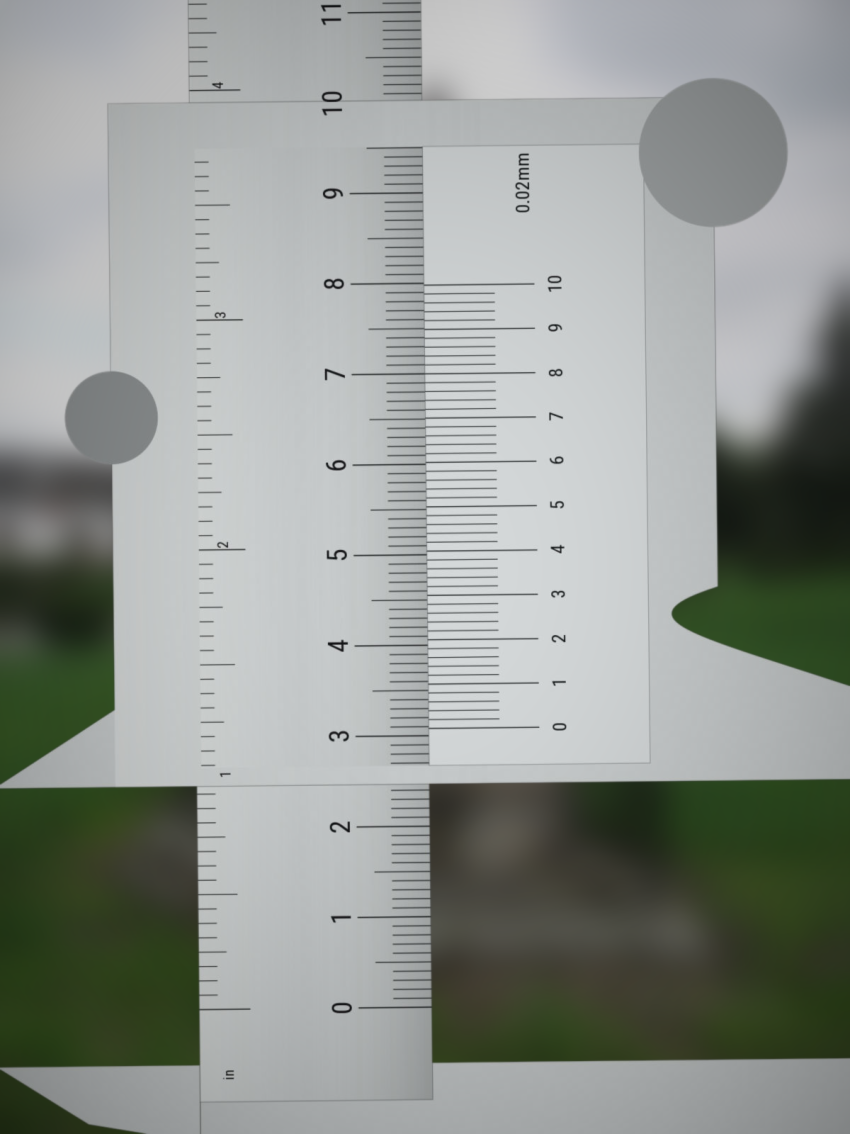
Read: 30.8,mm
